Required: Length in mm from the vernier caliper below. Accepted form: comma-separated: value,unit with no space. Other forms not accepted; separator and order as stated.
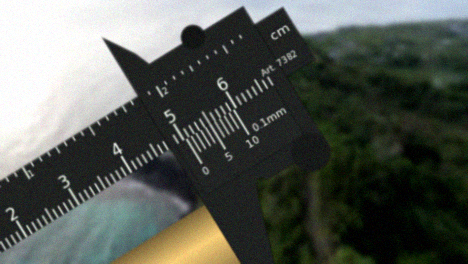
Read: 50.5,mm
